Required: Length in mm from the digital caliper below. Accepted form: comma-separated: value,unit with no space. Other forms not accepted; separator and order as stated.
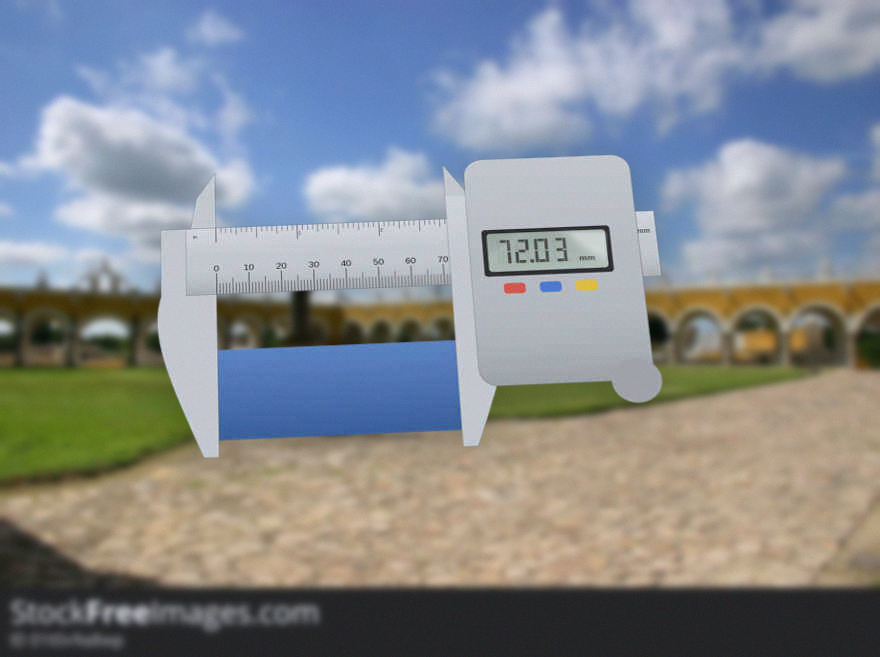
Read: 72.03,mm
